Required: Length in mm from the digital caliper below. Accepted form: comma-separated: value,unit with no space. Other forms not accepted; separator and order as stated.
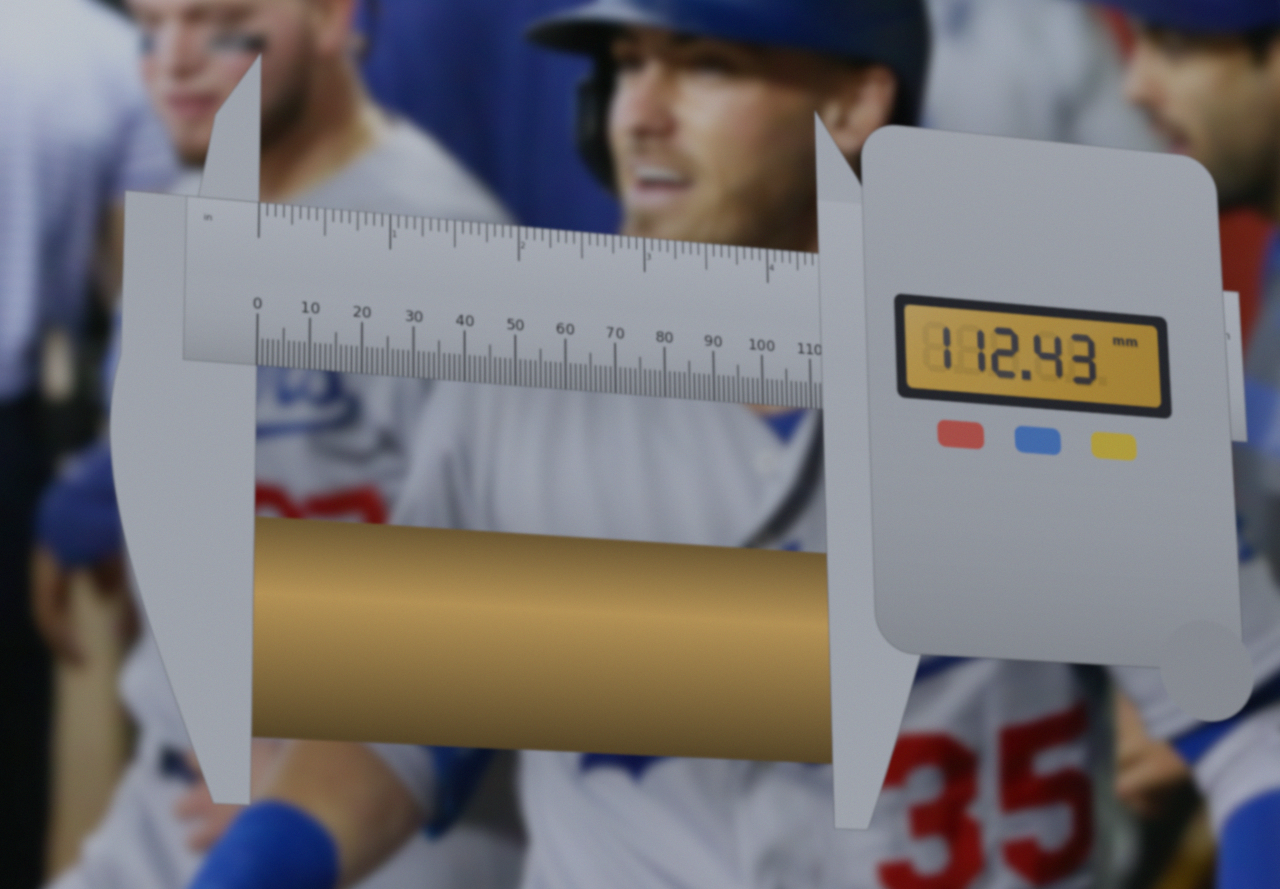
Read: 112.43,mm
